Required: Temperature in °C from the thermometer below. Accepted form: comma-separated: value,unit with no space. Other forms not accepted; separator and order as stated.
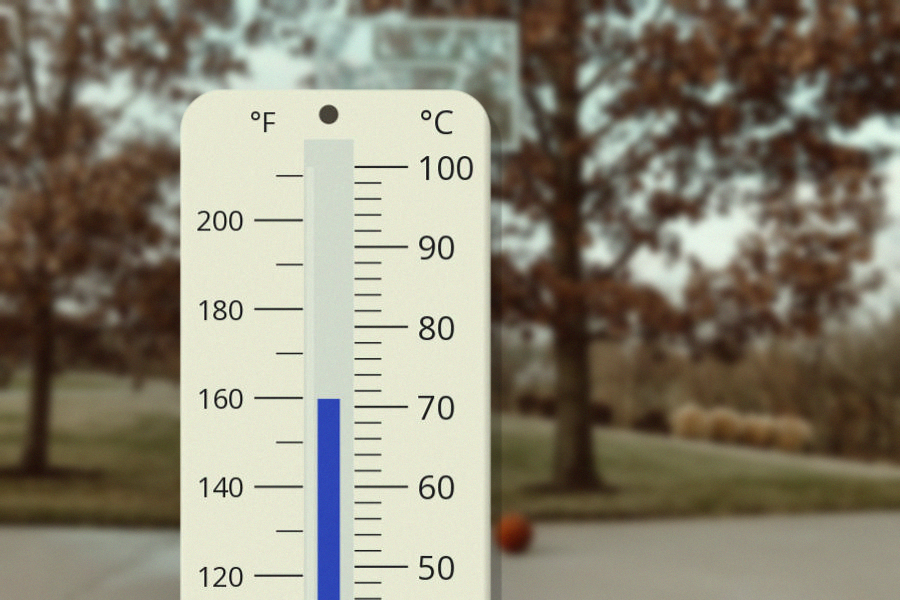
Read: 71,°C
